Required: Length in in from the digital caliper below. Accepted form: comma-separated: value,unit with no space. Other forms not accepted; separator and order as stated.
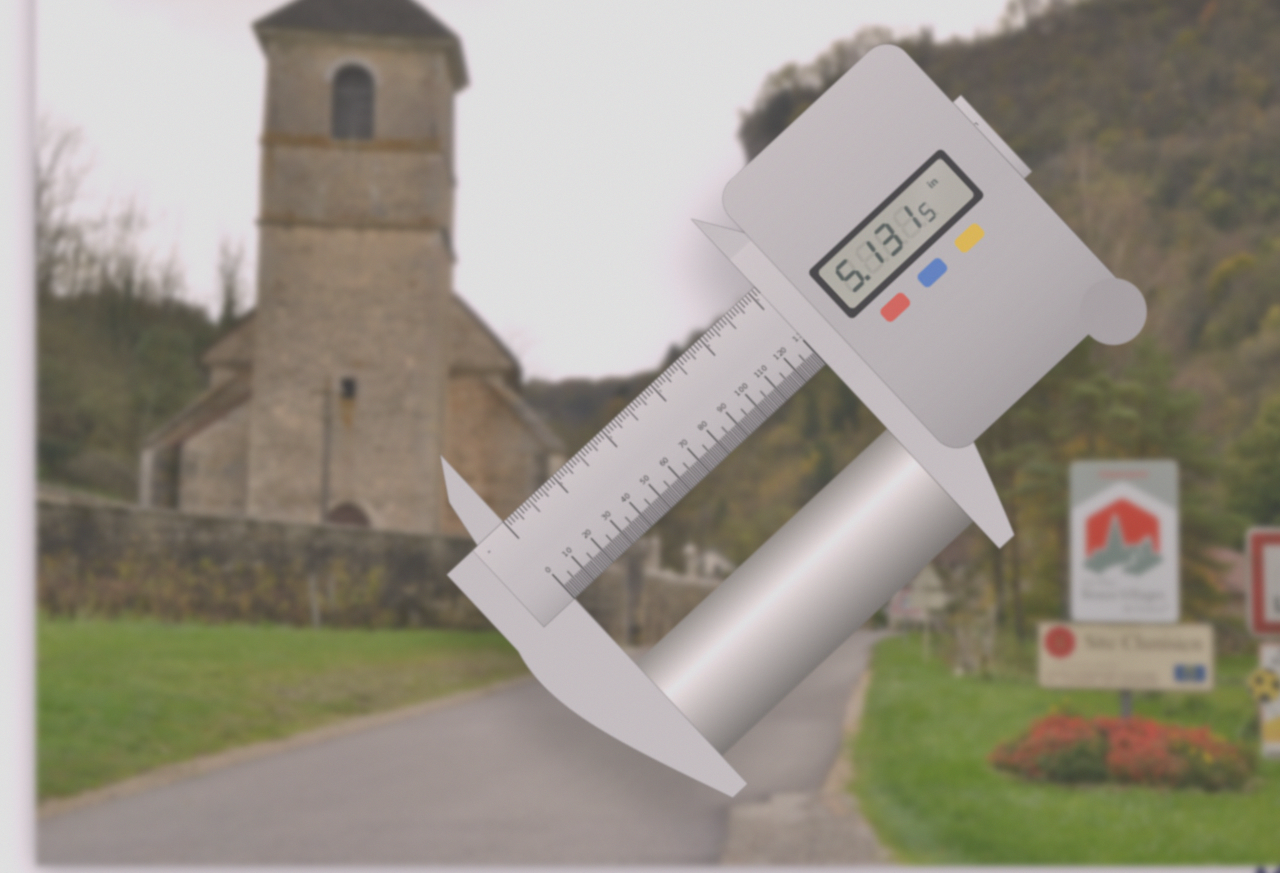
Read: 5.1315,in
